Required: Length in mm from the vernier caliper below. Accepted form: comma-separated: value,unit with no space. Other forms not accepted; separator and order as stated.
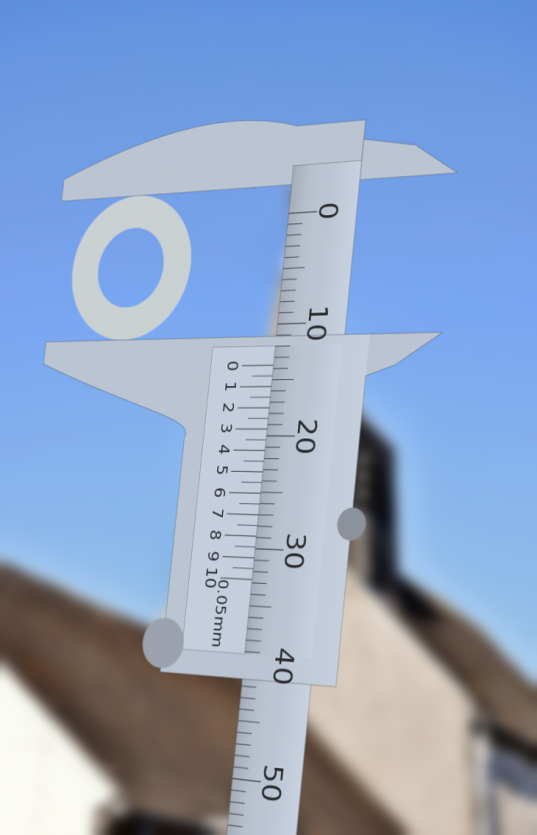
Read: 13.7,mm
